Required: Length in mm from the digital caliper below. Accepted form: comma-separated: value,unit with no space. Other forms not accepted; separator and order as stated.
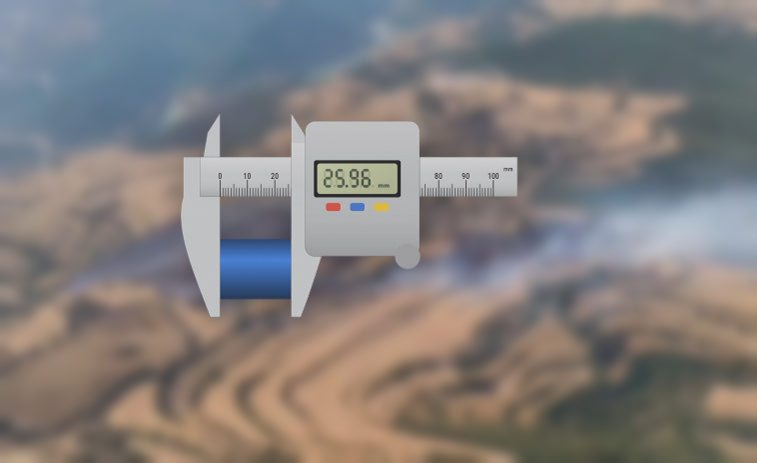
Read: 25.96,mm
